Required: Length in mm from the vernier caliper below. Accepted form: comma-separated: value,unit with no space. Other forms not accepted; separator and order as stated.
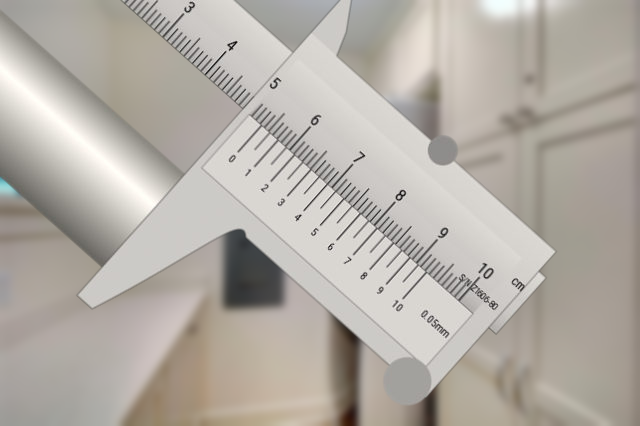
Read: 53.4,mm
